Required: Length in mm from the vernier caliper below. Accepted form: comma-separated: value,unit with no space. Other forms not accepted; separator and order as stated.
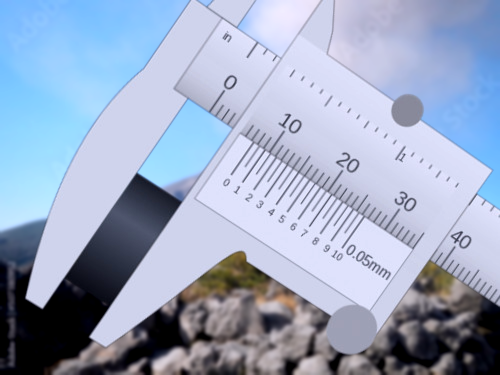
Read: 7.4,mm
